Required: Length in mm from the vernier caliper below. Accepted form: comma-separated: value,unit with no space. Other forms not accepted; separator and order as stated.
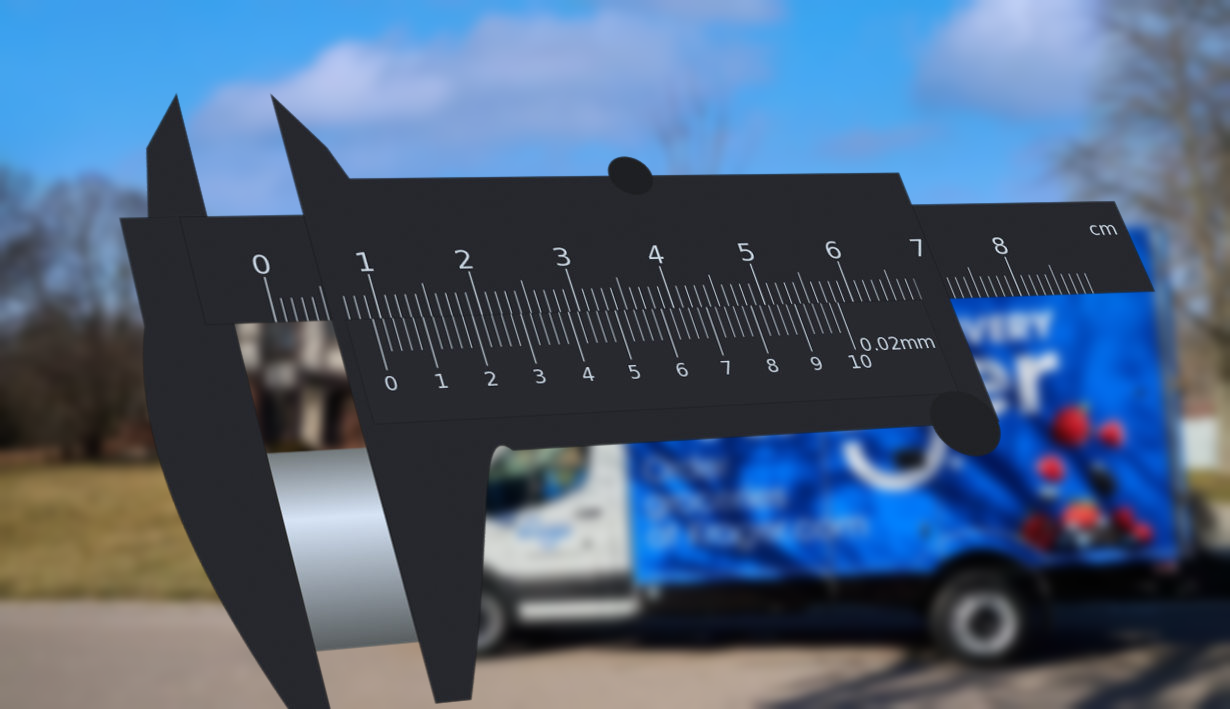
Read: 9.2,mm
